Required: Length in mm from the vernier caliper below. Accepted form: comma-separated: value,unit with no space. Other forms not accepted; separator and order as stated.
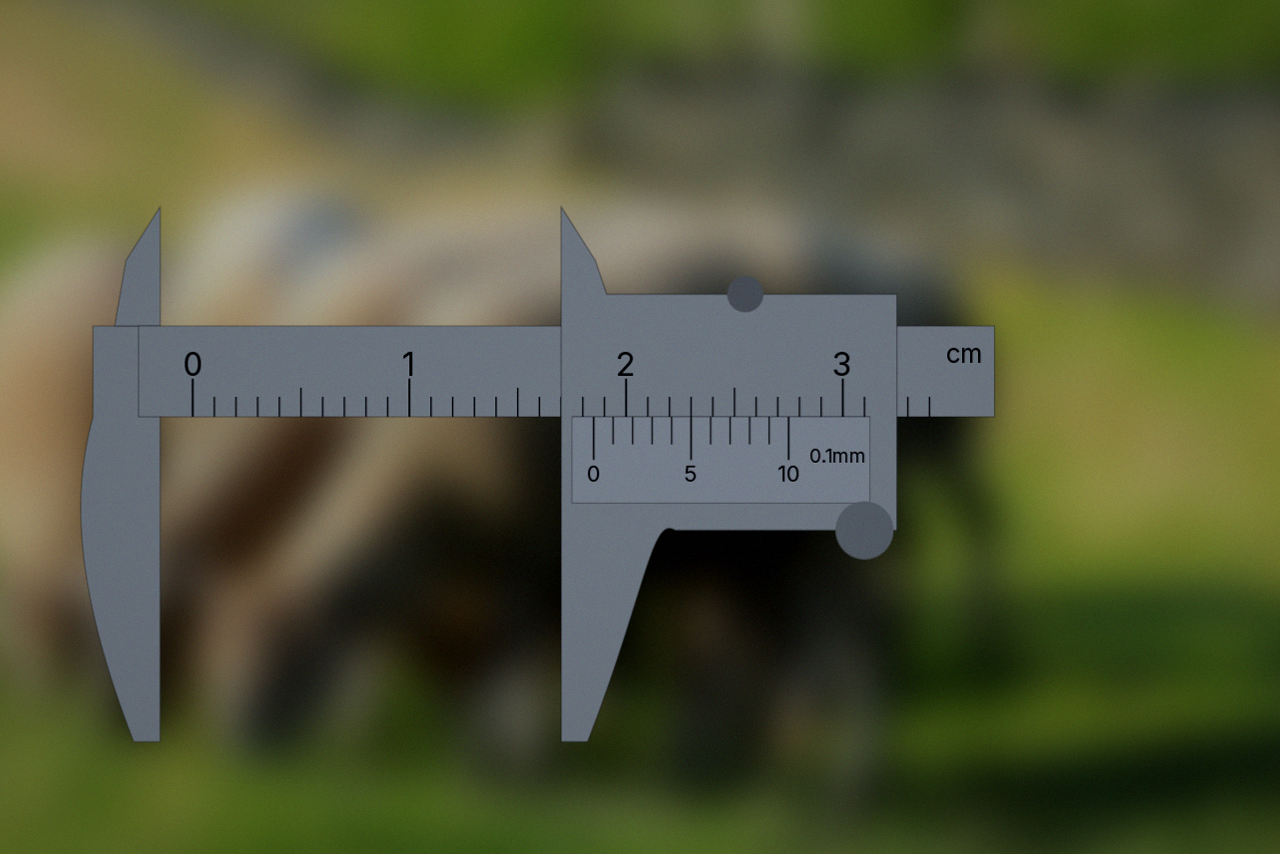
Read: 18.5,mm
